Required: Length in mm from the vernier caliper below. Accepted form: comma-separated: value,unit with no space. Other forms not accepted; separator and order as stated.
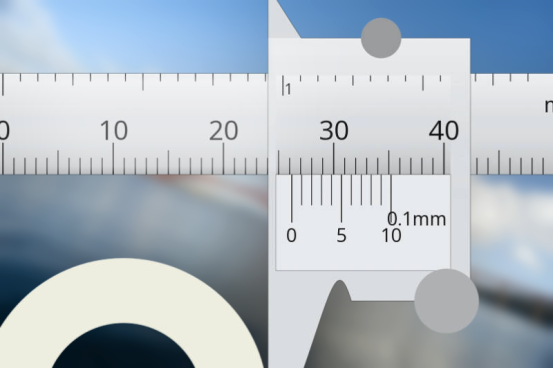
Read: 26.2,mm
